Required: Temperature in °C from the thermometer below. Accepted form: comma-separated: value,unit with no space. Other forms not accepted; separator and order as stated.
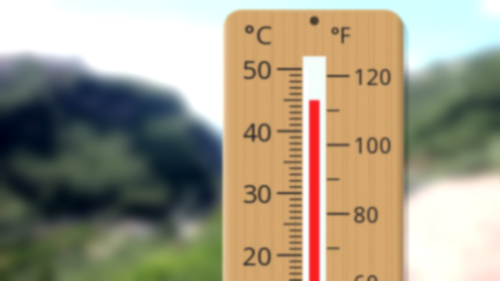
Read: 45,°C
